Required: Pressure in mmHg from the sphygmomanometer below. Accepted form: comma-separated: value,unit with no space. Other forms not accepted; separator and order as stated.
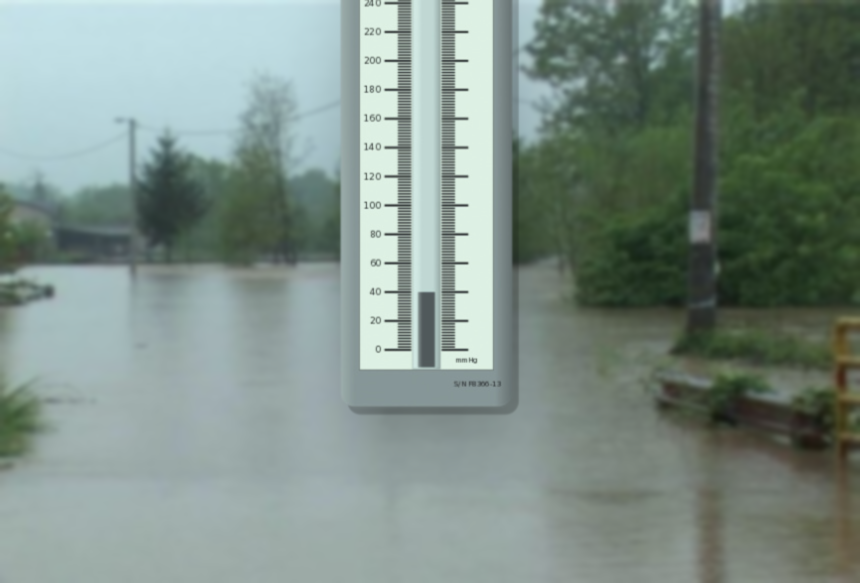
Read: 40,mmHg
